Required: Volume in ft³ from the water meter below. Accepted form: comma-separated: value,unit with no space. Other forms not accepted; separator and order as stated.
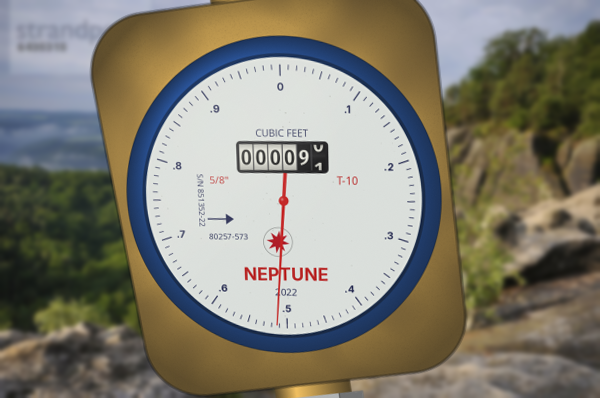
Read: 90.51,ft³
